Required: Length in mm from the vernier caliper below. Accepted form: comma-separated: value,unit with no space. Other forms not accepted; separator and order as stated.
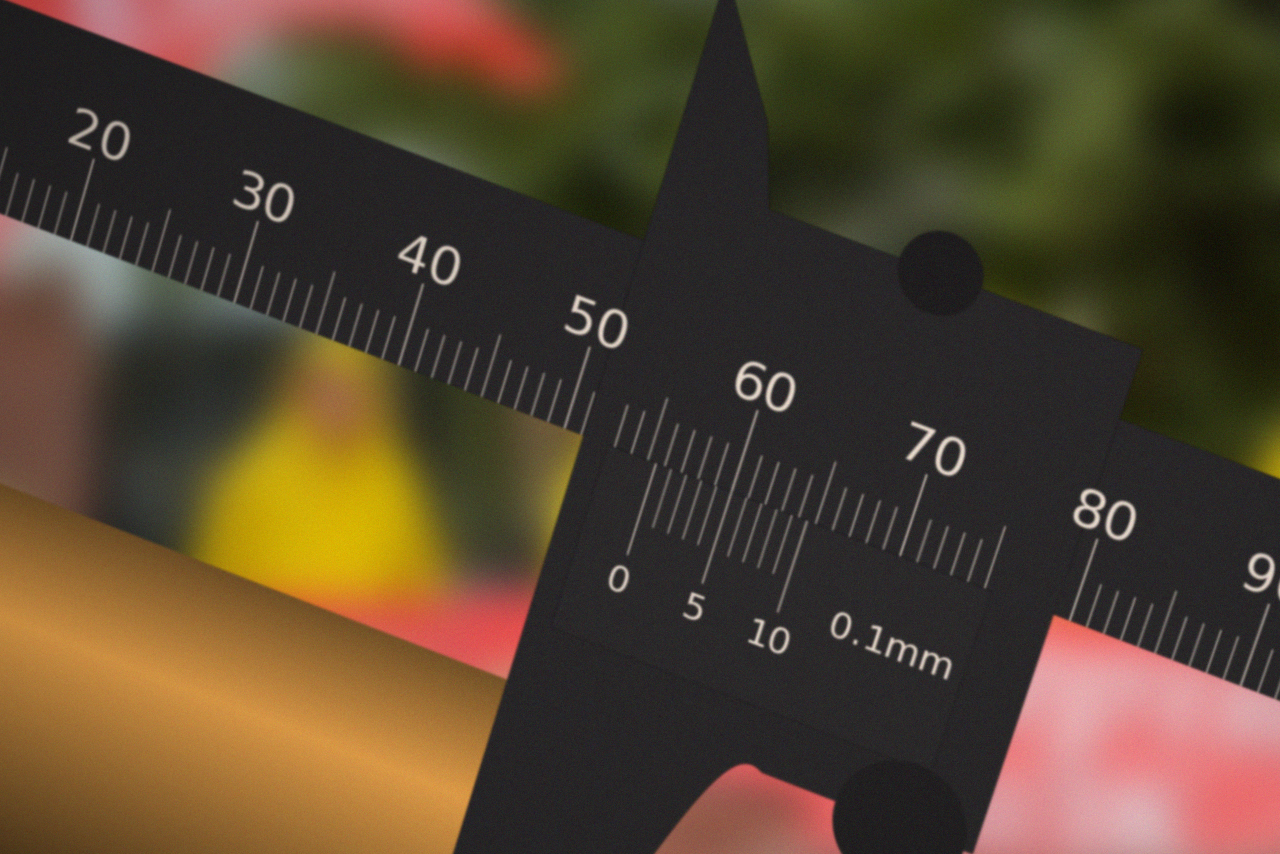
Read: 55.5,mm
